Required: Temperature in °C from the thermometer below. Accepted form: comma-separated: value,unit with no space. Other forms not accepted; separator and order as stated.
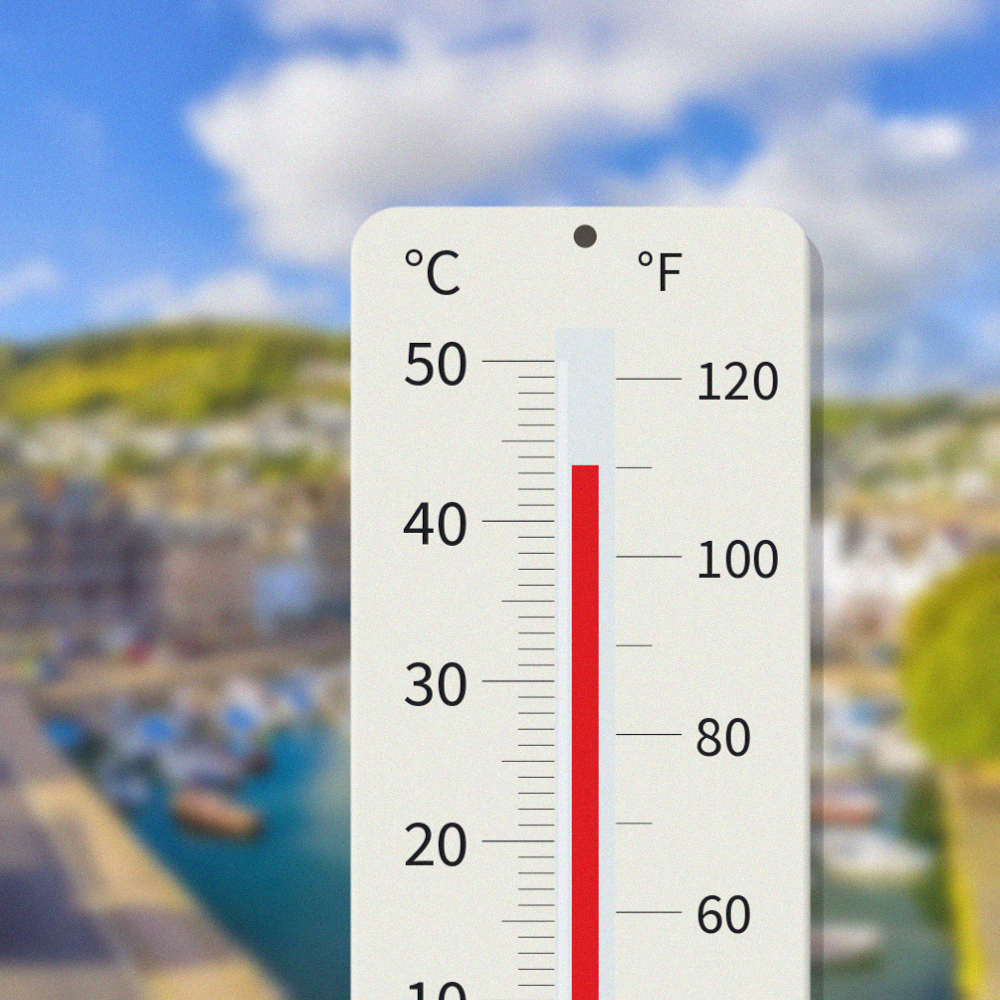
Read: 43.5,°C
